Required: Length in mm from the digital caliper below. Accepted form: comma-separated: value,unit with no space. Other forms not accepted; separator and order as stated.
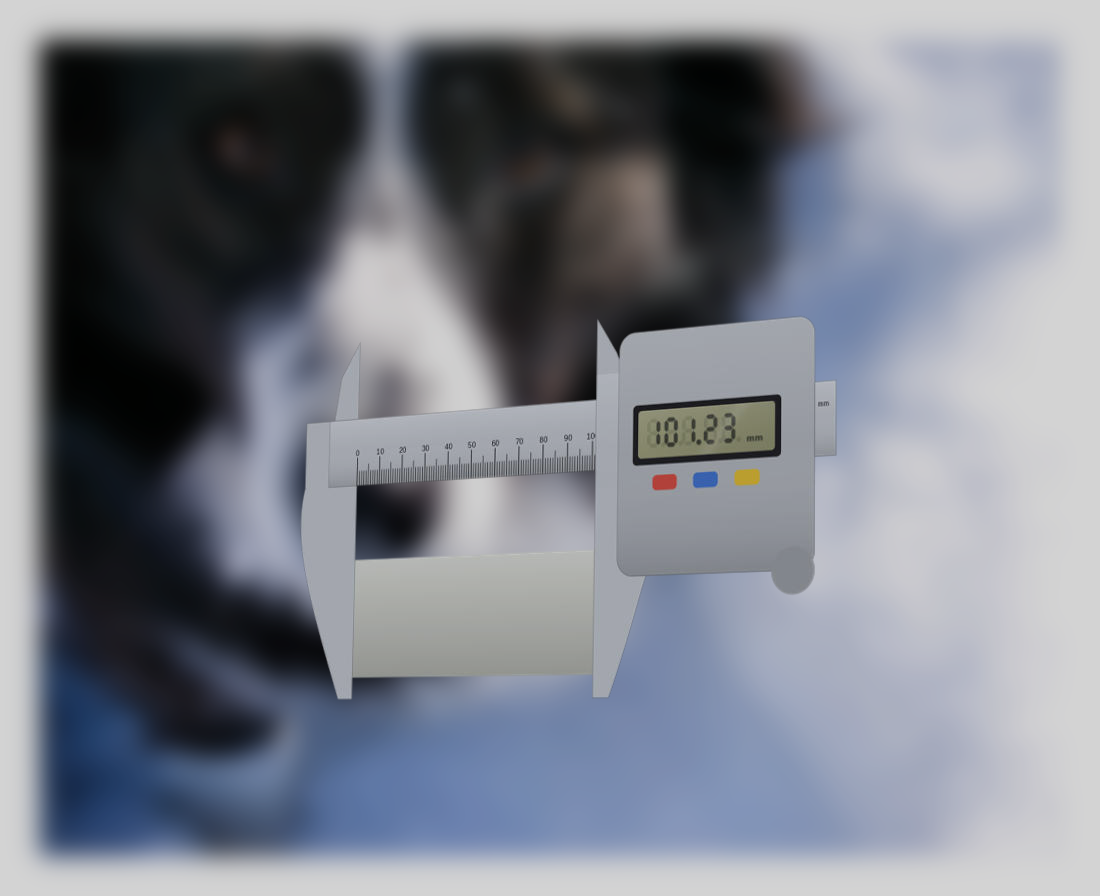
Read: 101.23,mm
